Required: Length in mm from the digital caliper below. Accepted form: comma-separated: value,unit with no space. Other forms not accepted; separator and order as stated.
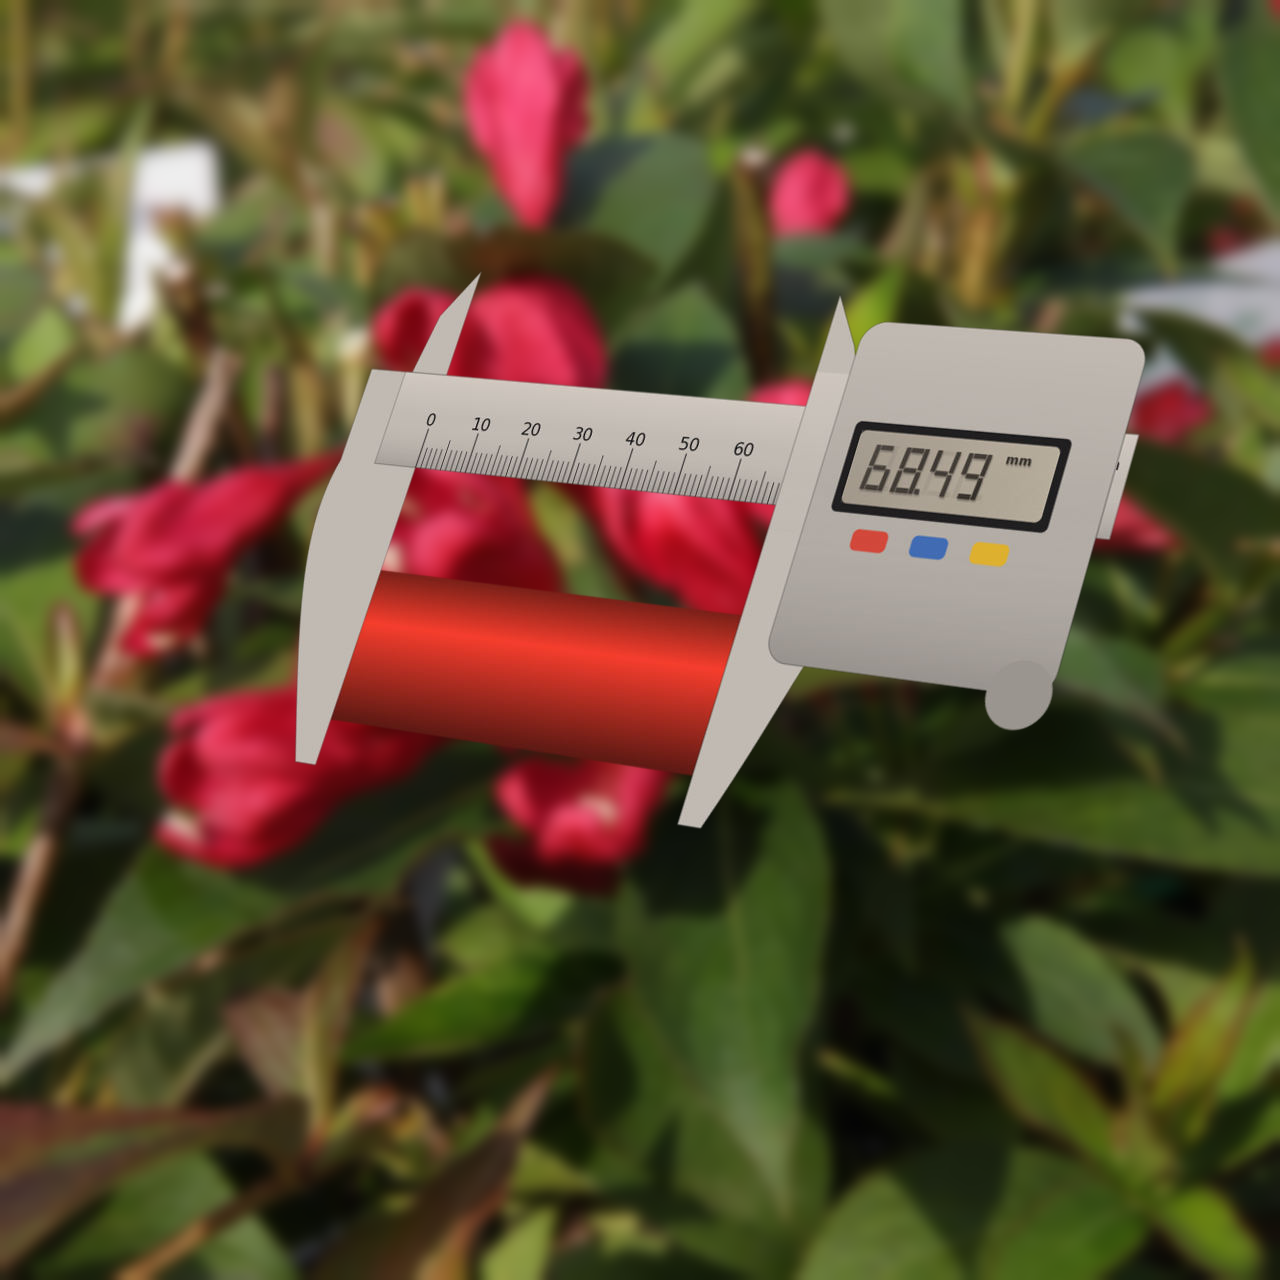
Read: 68.49,mm
